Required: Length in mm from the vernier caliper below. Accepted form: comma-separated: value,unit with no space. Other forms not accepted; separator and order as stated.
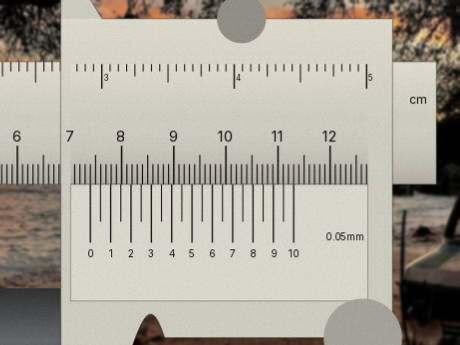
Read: 74.0,mm
